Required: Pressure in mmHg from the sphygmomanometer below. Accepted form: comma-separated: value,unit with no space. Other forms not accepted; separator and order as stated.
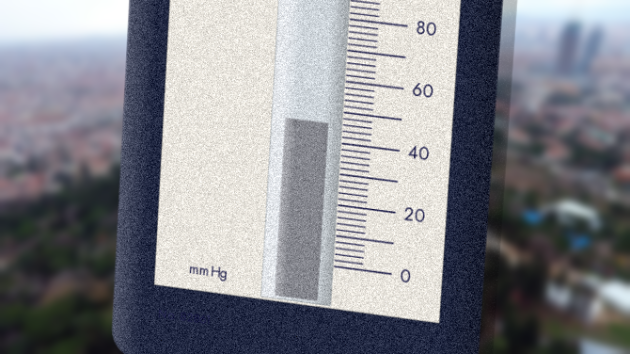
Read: 46,mmHg
